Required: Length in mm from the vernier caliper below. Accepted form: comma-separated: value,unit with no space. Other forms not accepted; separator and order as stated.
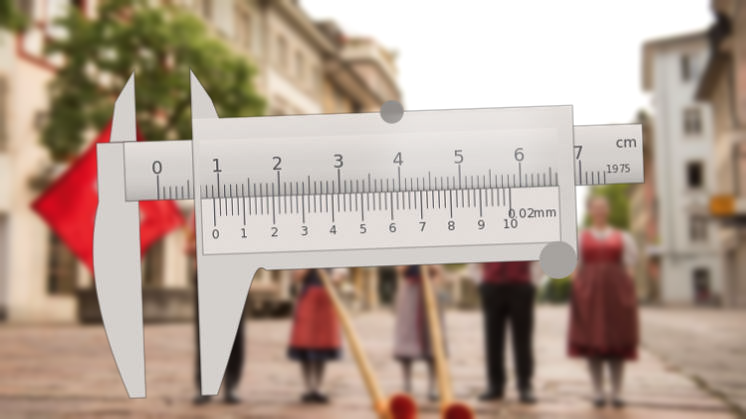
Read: 9.2,mm
